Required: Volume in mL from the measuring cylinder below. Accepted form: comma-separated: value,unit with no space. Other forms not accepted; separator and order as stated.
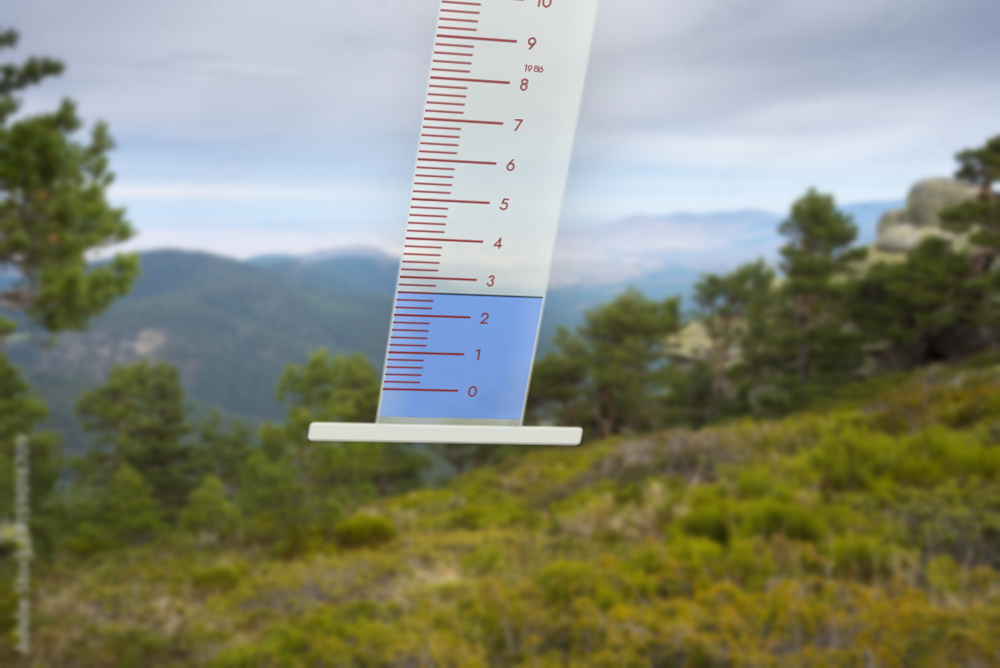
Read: 2.6,mL
